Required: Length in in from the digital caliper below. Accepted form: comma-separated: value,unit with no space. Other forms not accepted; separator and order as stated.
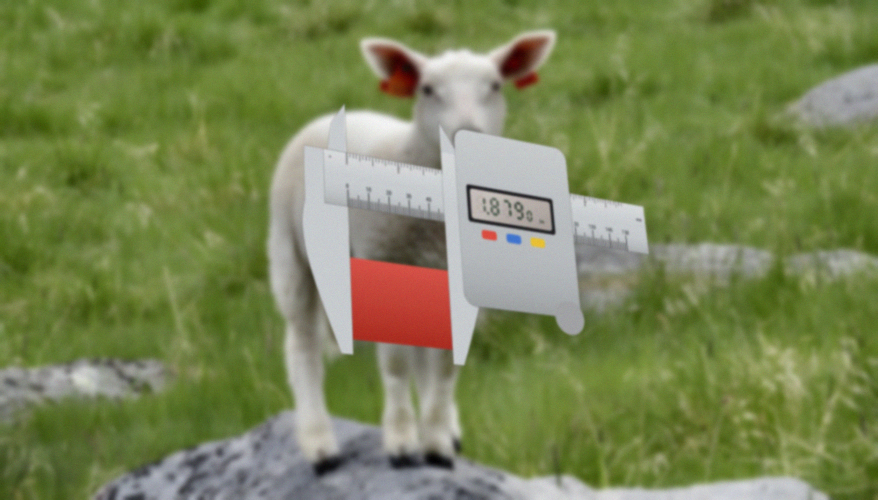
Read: 1.8790,in
